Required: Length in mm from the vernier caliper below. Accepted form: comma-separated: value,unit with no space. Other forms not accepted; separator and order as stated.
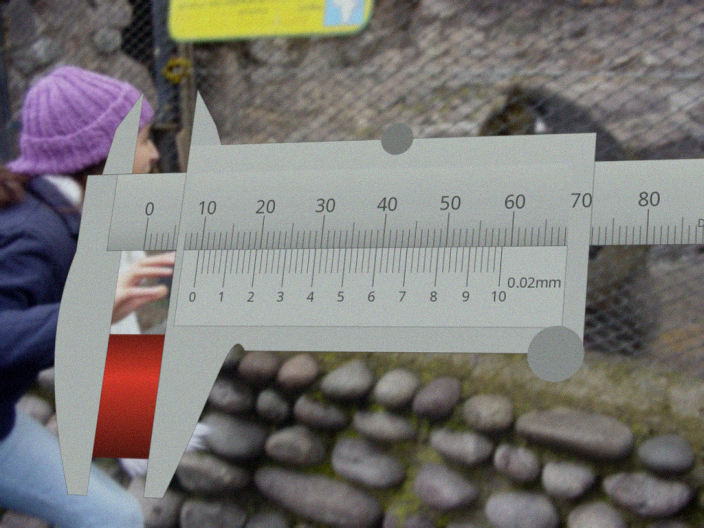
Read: 9.6,mm
